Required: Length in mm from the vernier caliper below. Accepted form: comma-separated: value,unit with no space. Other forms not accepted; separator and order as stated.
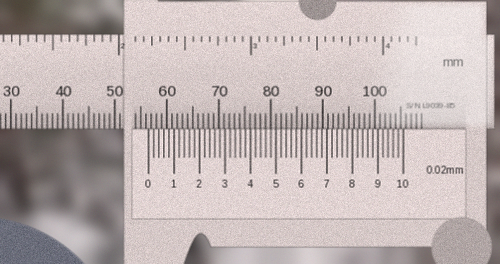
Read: 56.5,mm
